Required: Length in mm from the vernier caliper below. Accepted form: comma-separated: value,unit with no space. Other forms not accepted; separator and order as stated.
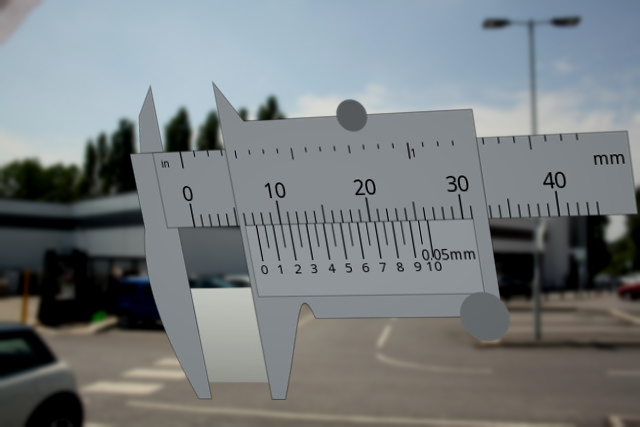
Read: 7.2,mm
